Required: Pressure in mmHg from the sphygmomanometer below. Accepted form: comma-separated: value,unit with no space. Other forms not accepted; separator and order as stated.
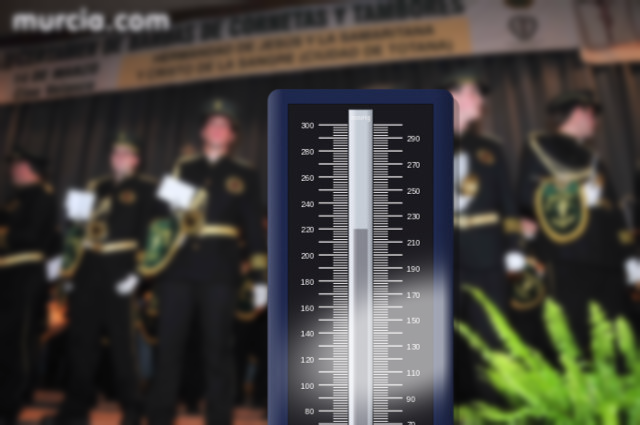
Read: 220,mmHg
